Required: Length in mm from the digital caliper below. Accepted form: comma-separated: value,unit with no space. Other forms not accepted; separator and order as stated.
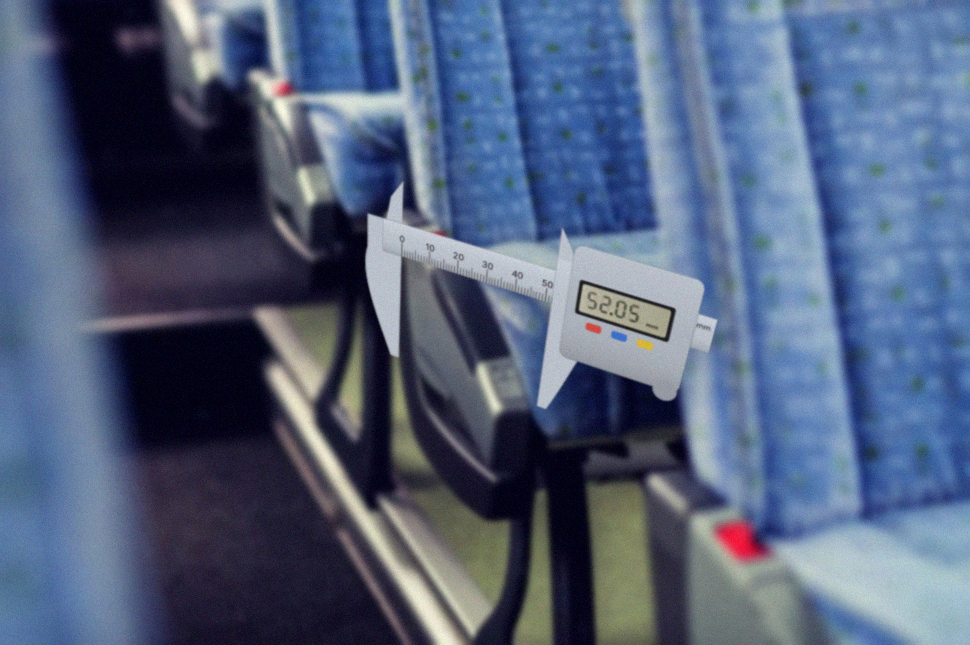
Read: 52.05,mm
